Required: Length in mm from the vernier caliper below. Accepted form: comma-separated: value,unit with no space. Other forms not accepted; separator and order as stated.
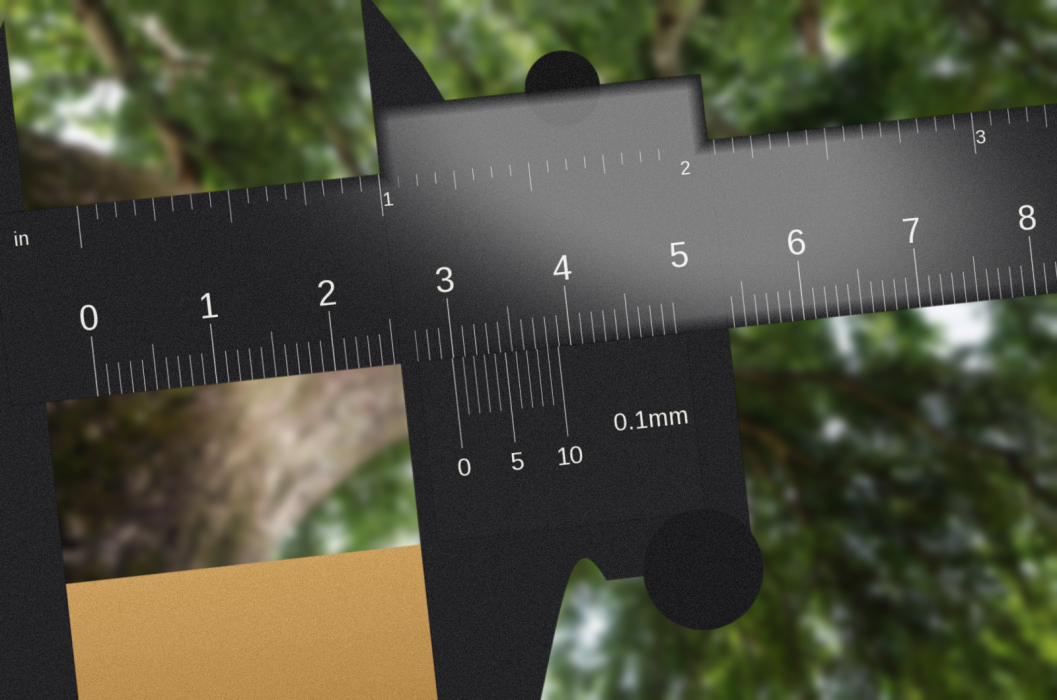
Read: 29.9,mm
